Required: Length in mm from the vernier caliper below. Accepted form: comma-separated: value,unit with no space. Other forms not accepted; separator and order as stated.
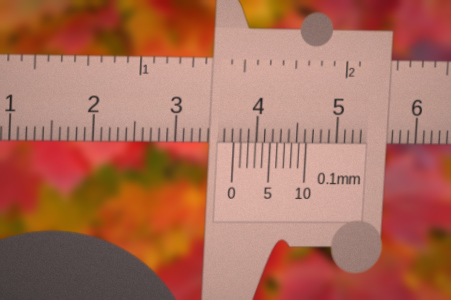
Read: 37.2,mm
